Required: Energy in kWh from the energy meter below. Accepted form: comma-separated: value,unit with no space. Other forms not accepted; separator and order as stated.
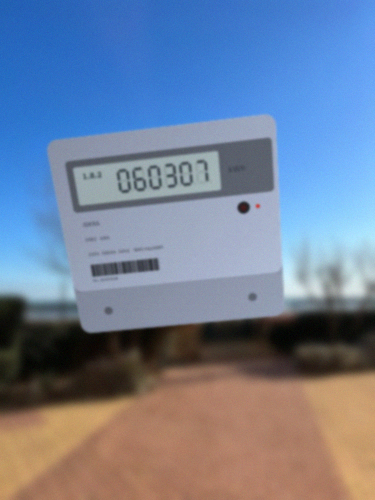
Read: 60307,kWh
